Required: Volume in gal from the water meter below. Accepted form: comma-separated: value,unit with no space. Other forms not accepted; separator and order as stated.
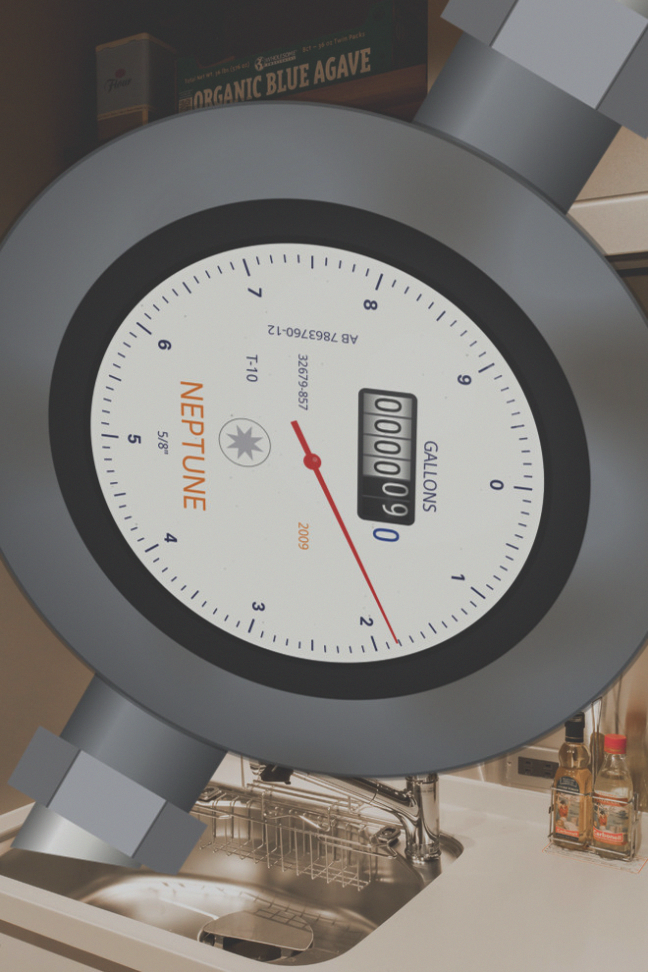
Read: 91.8,gal
